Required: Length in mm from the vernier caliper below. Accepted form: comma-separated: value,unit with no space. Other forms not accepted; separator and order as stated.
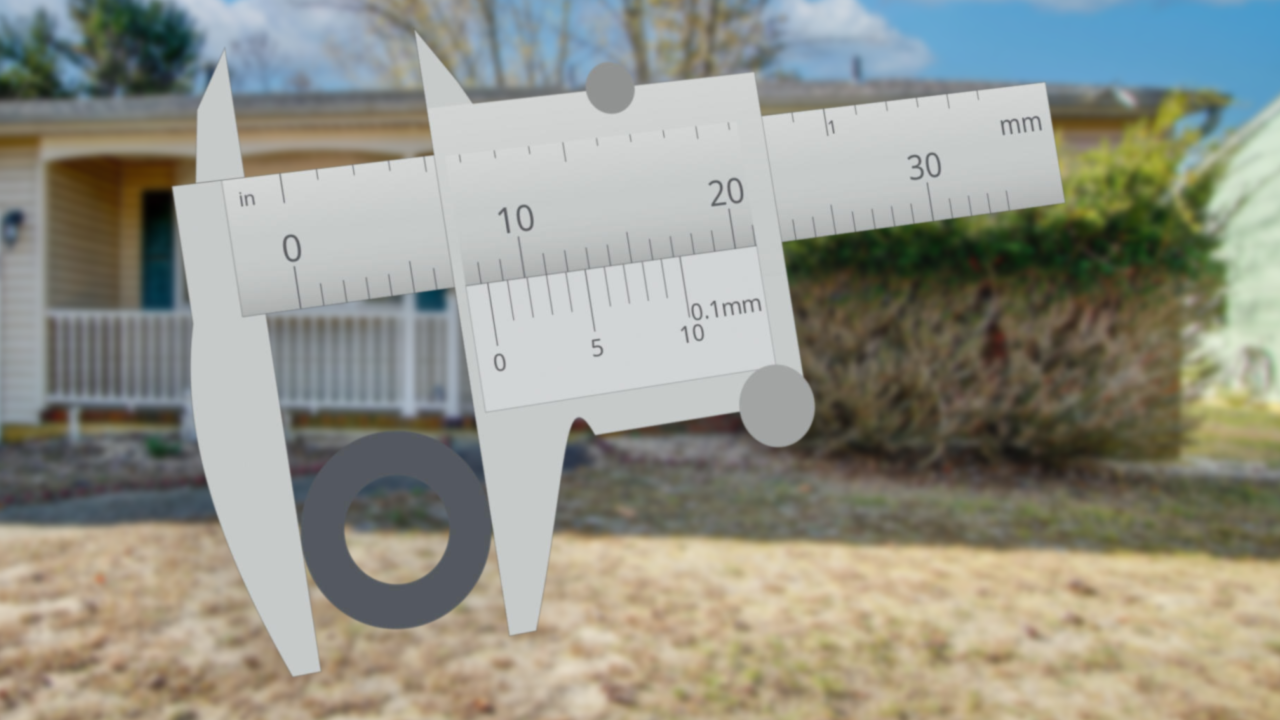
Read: 8.3,mm
